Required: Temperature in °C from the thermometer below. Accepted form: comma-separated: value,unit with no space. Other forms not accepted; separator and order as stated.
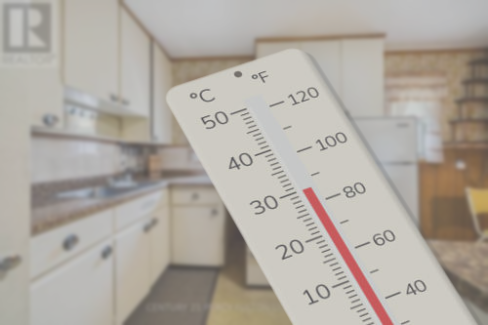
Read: 30,°C
